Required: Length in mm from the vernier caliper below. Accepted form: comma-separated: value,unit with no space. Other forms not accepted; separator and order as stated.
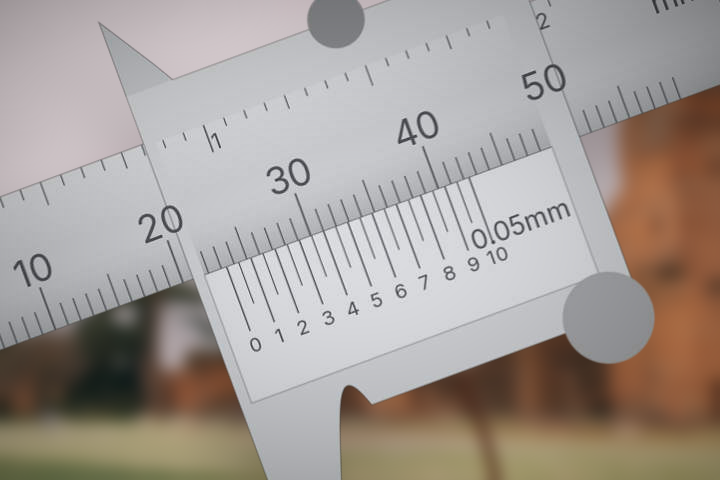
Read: 23.4,mm
